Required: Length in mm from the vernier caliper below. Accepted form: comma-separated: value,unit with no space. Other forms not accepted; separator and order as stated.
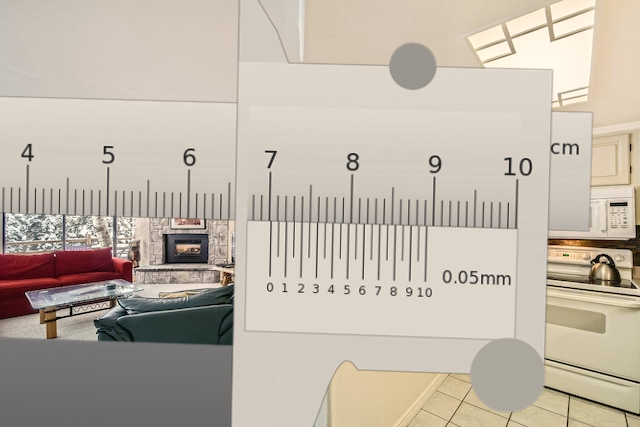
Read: 70.2,mm
